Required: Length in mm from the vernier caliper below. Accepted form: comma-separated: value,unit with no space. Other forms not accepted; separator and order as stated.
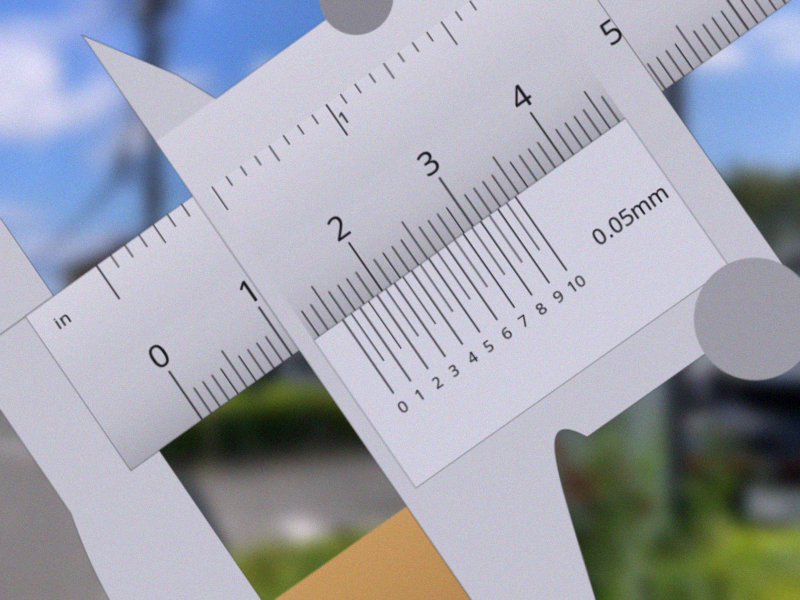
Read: 15.6,mm
